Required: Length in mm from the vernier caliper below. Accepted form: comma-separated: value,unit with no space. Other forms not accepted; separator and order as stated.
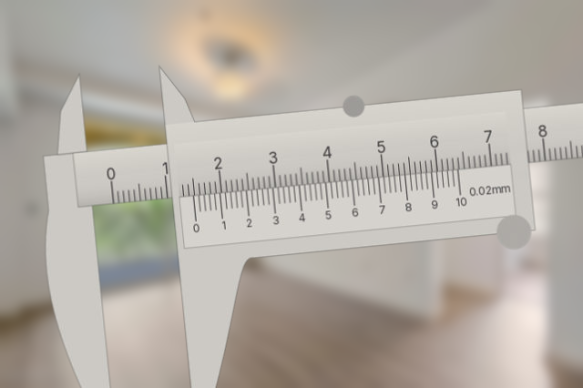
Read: 14.8,mm
